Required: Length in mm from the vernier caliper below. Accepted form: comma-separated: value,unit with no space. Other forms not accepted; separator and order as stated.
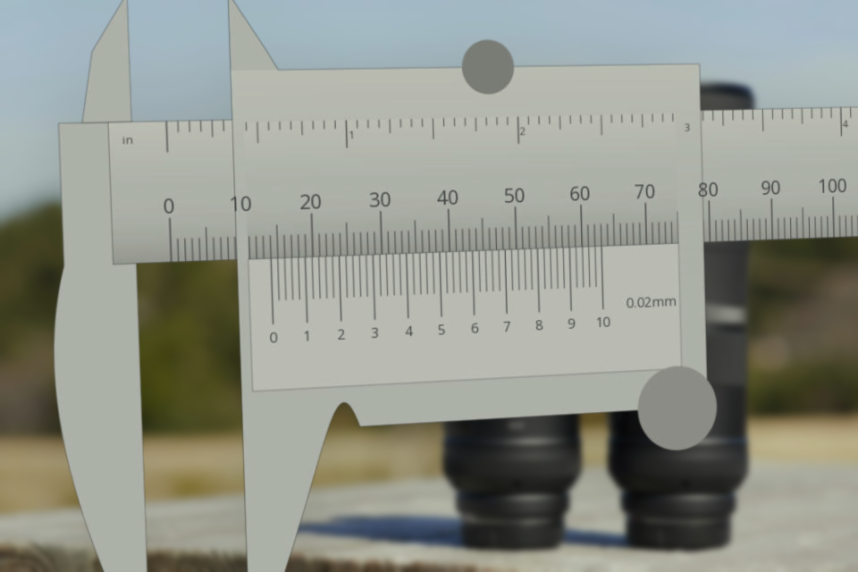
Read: 14.0,mm
